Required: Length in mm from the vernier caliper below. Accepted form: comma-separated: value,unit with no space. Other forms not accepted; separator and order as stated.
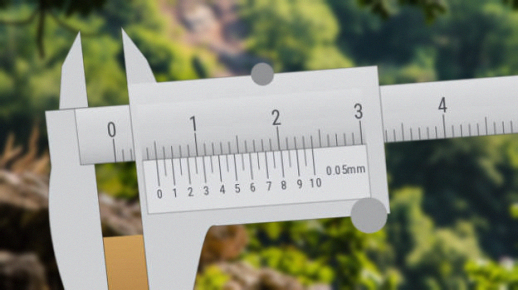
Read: 5.0,mm
